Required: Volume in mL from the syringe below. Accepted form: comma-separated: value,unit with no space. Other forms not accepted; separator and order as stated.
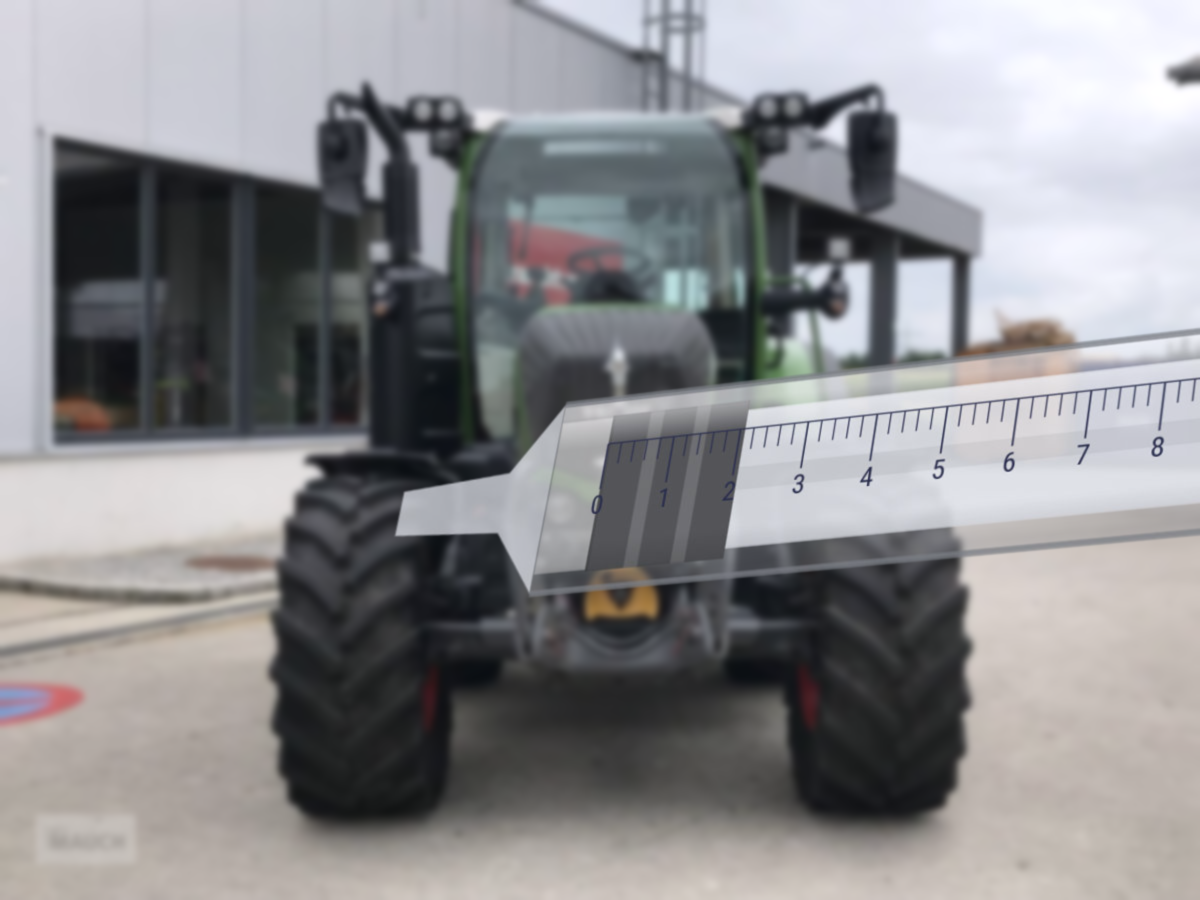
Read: 0,mL
